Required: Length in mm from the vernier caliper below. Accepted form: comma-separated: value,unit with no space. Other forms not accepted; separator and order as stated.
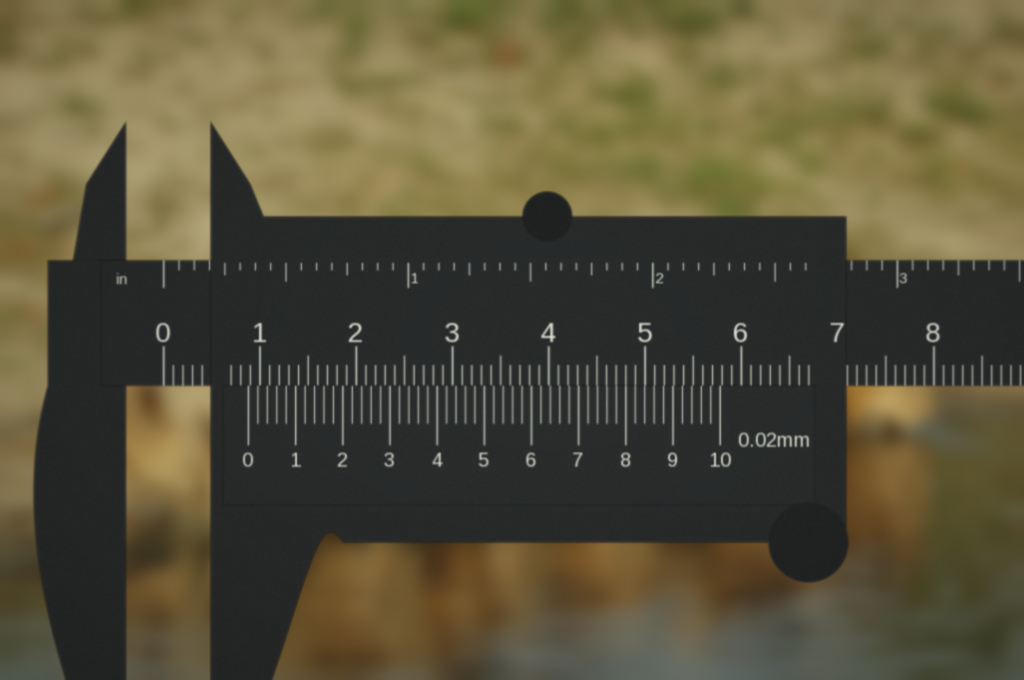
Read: 8.8,mm
